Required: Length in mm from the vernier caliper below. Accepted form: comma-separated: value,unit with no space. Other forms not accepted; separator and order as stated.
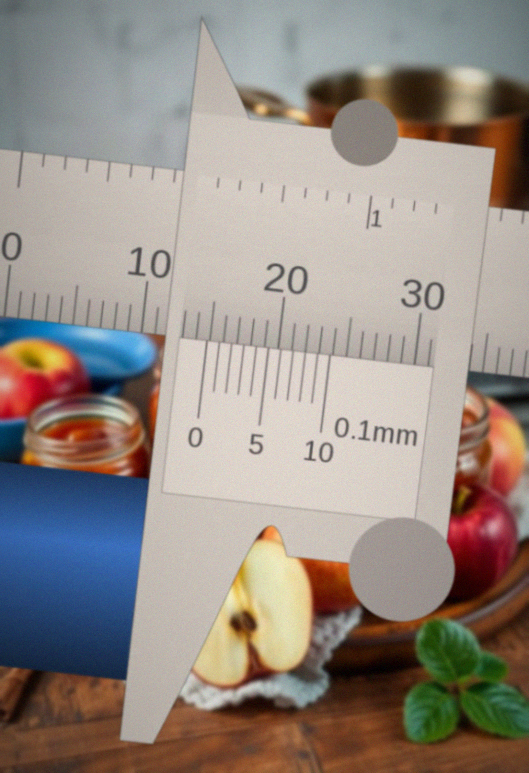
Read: 14.8,mm
